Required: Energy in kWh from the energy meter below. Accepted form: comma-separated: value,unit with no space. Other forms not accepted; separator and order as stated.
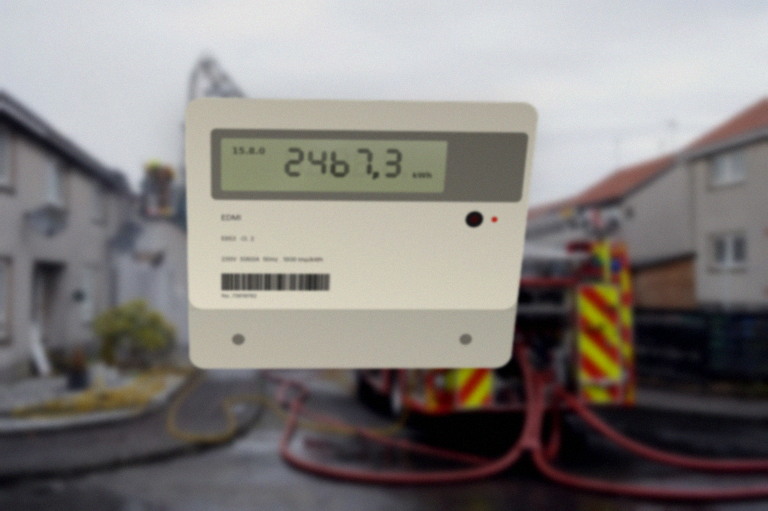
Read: 2467.3,kWh
